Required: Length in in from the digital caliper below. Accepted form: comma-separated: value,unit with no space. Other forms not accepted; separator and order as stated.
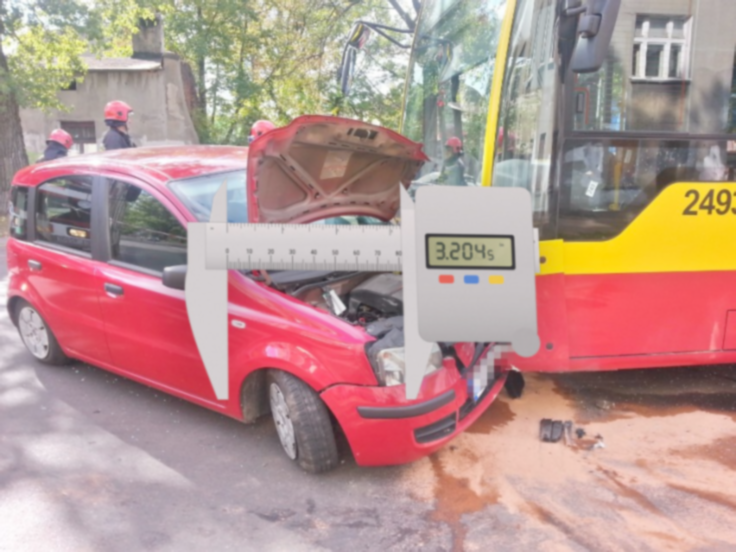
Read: 3.2045,in
